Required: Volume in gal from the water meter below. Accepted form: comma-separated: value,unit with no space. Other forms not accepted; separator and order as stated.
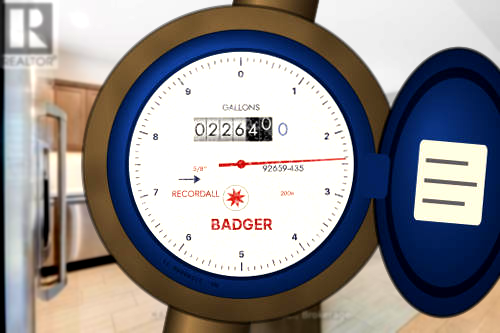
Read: 226402.4,gal
